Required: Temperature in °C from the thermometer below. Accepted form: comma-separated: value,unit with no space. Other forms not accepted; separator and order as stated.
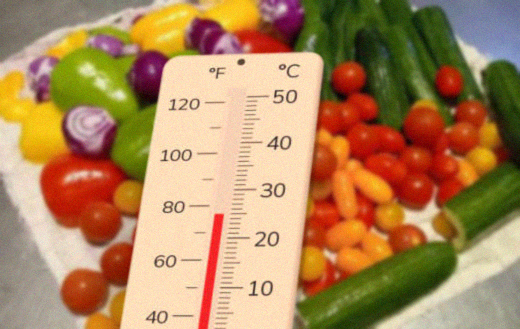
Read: 25,°C
